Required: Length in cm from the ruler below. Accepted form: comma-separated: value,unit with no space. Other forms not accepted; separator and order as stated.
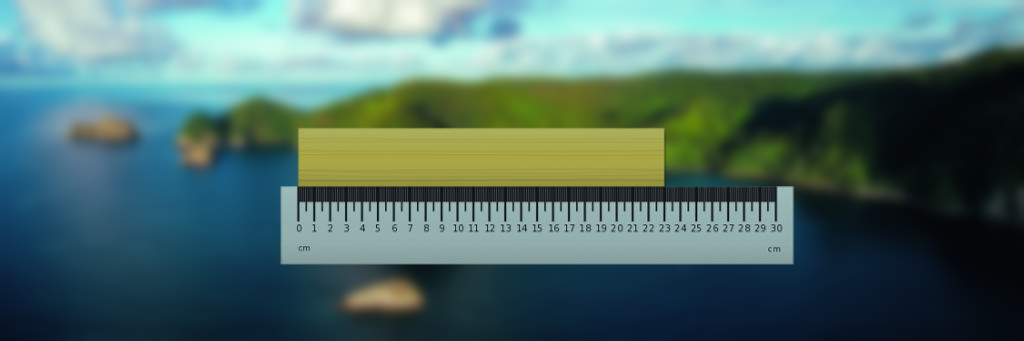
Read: 23,cm
